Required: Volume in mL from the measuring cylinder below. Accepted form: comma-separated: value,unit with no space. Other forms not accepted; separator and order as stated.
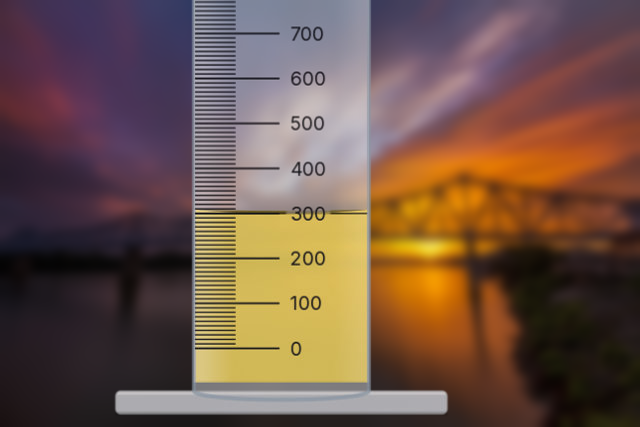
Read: 300,mL
